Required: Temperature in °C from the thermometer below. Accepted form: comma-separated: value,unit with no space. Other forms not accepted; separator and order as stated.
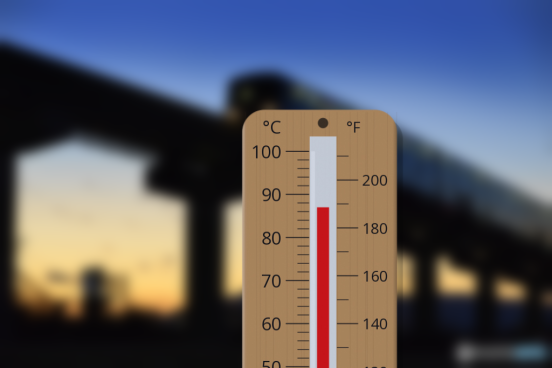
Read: 87,°C
